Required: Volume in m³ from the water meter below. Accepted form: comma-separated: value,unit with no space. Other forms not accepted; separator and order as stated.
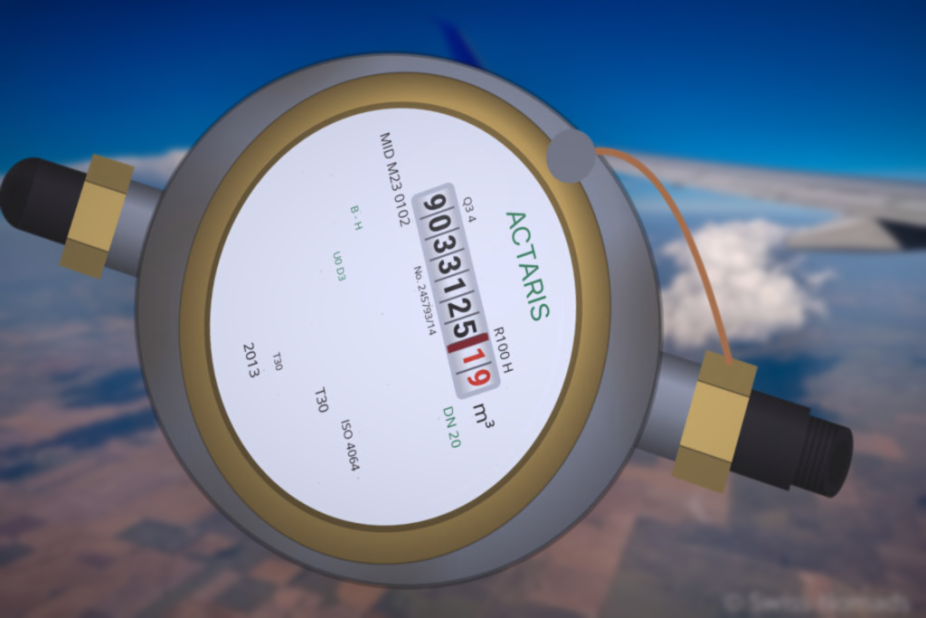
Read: 9033125.19,m³
